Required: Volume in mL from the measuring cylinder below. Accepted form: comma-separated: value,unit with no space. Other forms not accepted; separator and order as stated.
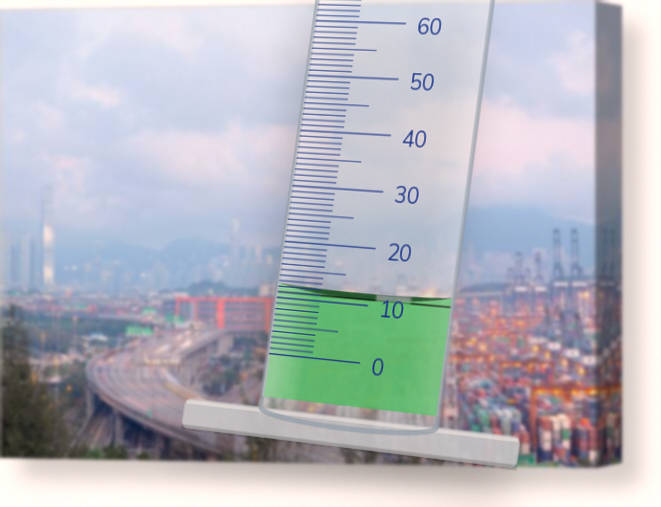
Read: 11,mL
